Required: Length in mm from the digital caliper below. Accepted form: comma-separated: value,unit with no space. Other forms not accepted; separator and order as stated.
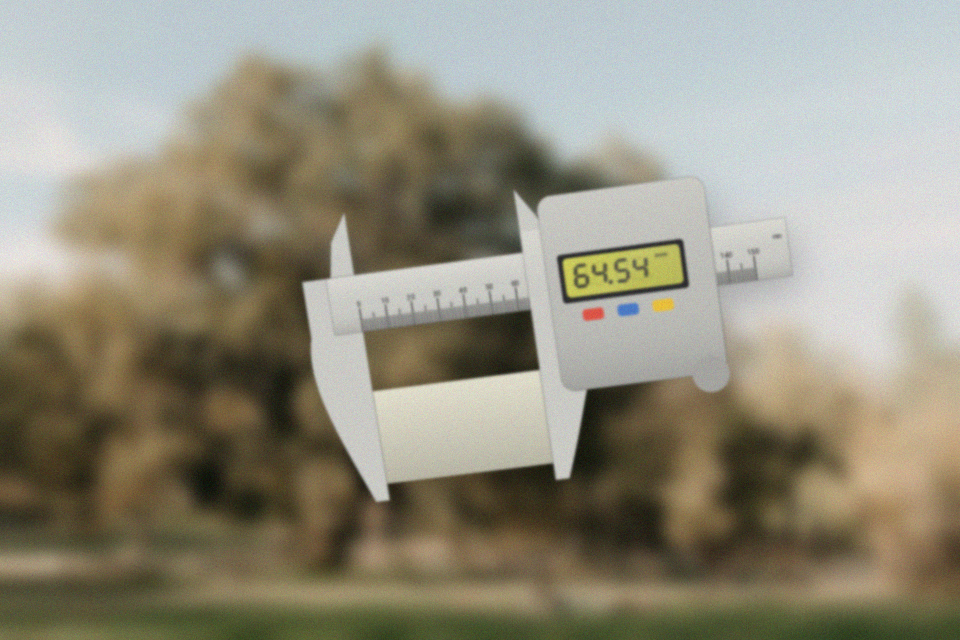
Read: 64.54,mm
